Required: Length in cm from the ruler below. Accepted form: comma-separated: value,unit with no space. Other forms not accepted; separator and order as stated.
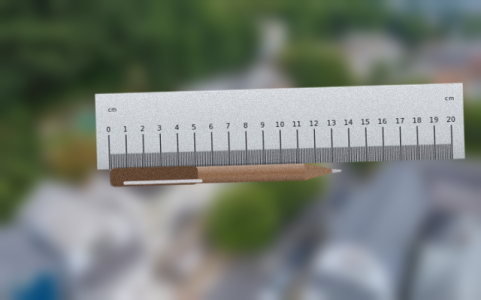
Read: 13.5,cm
